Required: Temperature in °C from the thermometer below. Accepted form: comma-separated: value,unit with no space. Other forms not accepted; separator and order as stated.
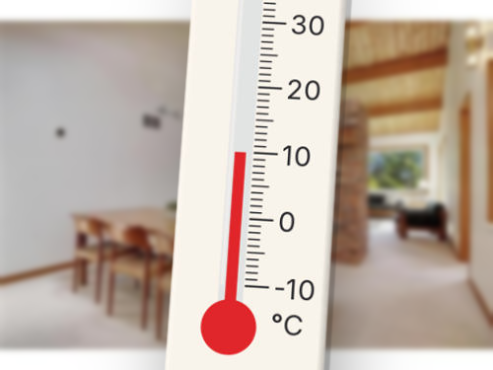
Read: 10,°C
